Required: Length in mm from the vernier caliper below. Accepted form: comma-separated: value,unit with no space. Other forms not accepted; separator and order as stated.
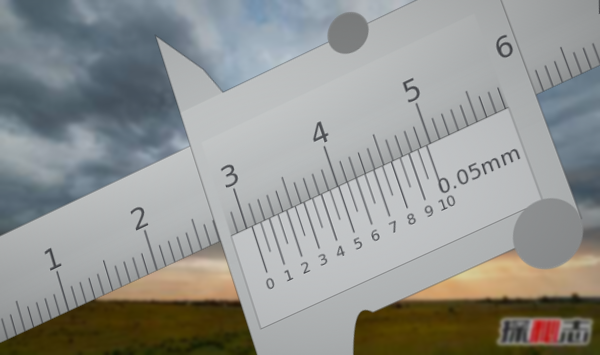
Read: 30.6,mm
